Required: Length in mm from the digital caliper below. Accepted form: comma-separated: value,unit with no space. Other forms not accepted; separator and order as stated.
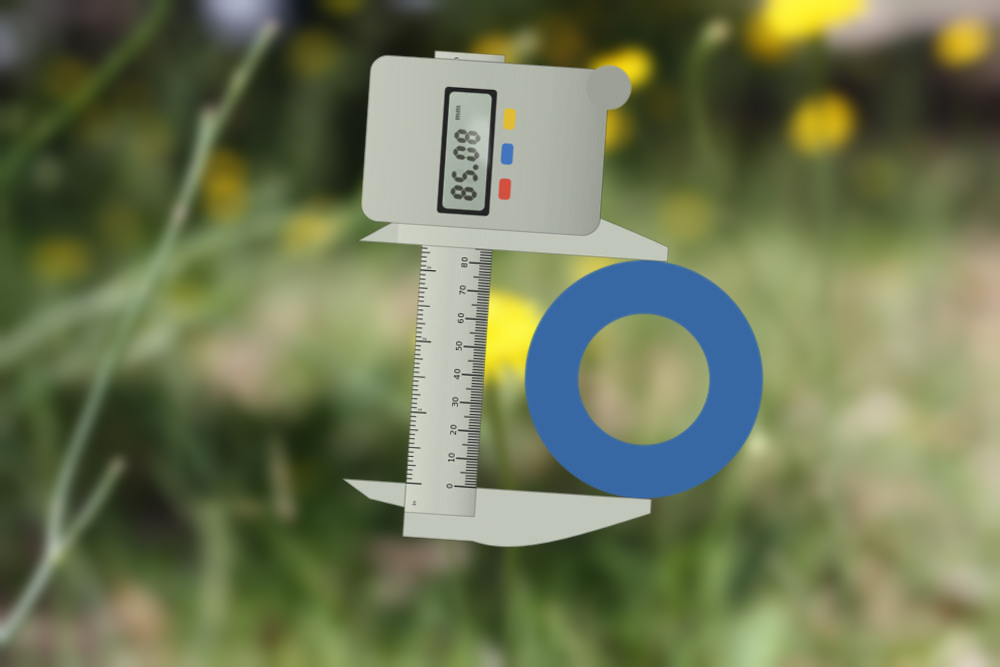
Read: 85.08,mm
